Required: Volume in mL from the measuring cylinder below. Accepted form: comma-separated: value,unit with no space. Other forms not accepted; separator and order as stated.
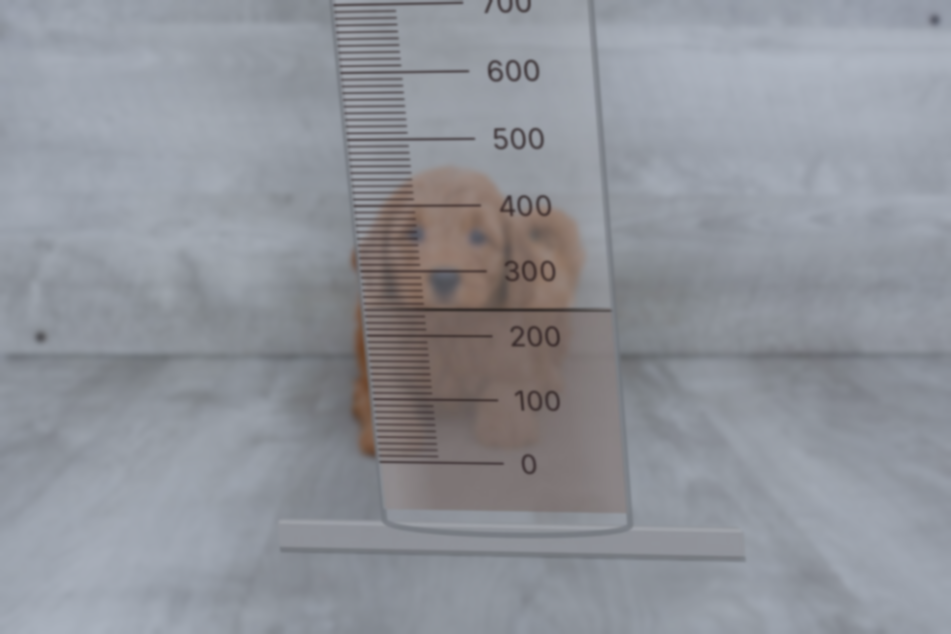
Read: 240,mL
